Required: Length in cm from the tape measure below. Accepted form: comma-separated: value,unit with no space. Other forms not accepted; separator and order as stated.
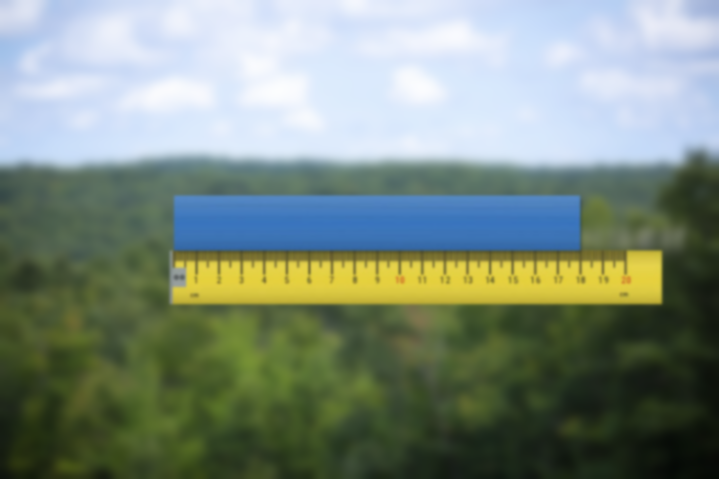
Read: 18,cm
